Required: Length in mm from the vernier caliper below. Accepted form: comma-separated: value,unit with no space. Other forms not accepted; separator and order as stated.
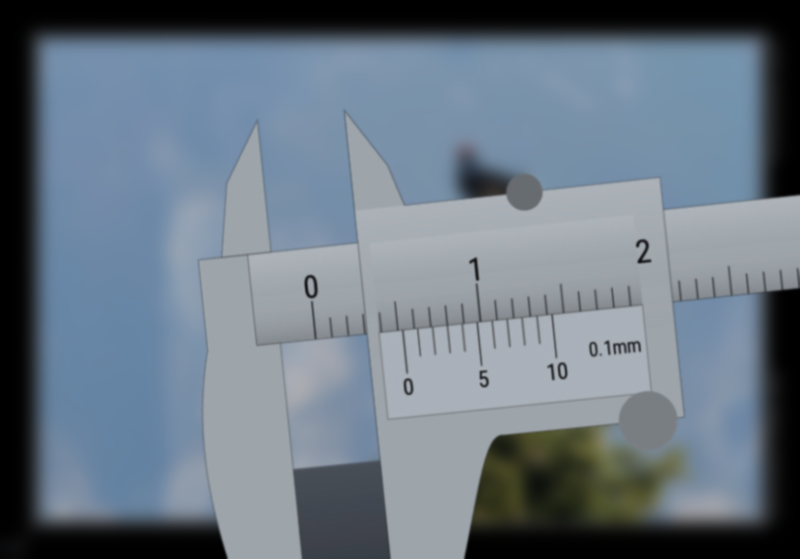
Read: 5.3,mm
